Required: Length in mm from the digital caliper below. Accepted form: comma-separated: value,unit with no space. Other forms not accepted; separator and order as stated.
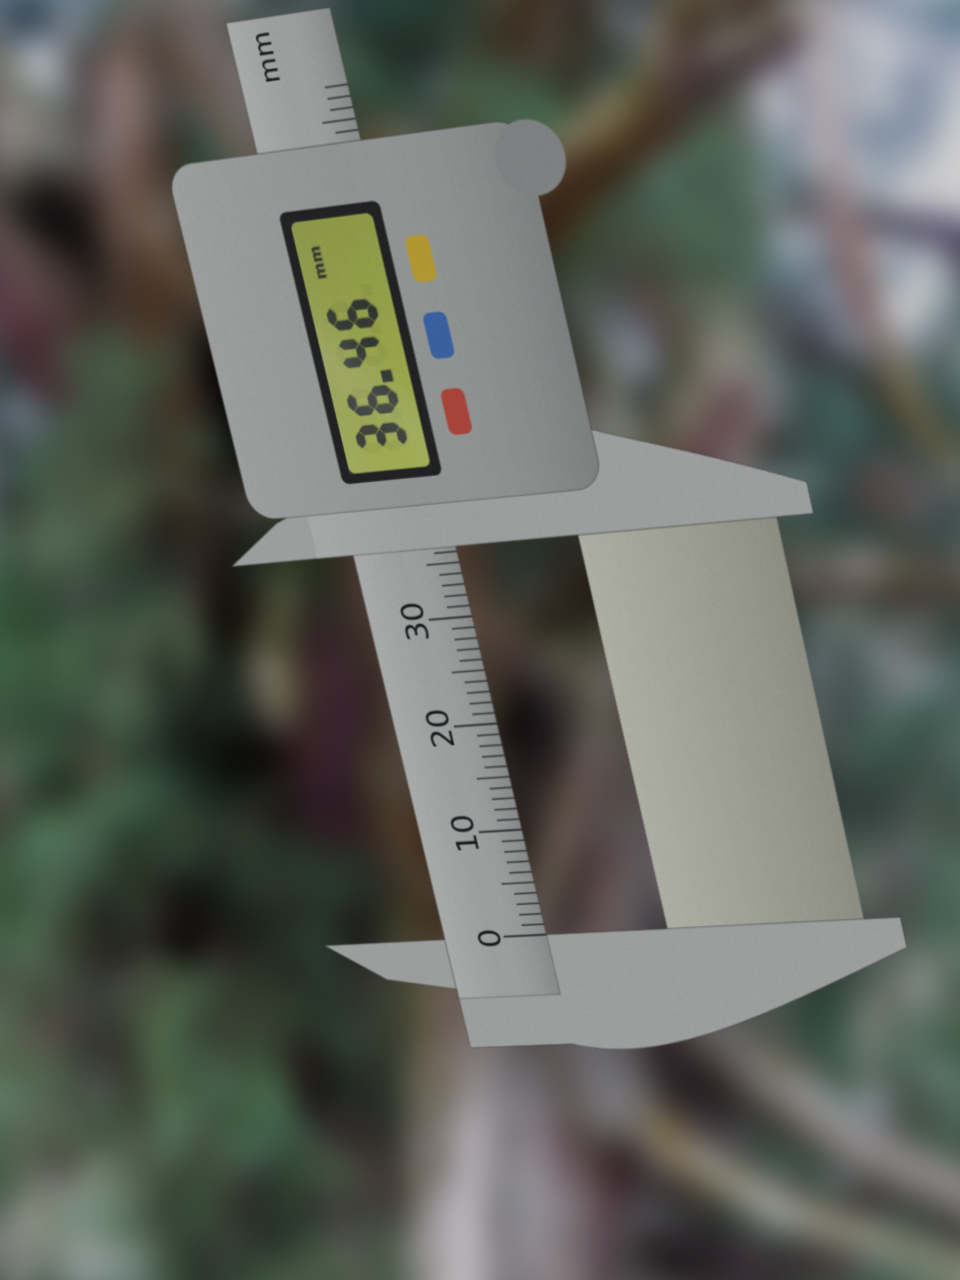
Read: 36.46,mm
